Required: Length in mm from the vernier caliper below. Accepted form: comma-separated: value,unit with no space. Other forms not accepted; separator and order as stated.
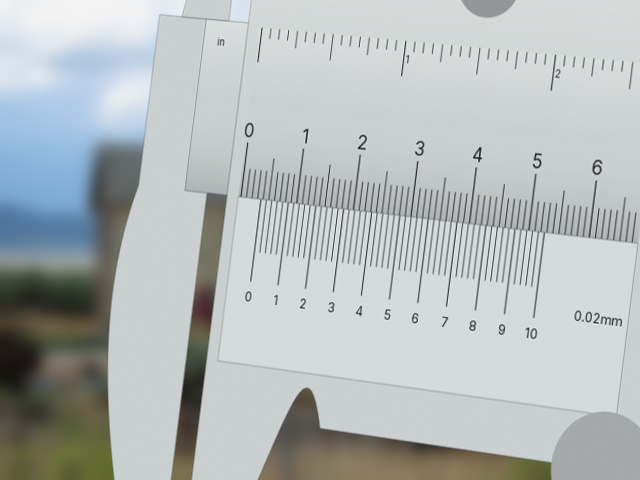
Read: 3.6,mm
